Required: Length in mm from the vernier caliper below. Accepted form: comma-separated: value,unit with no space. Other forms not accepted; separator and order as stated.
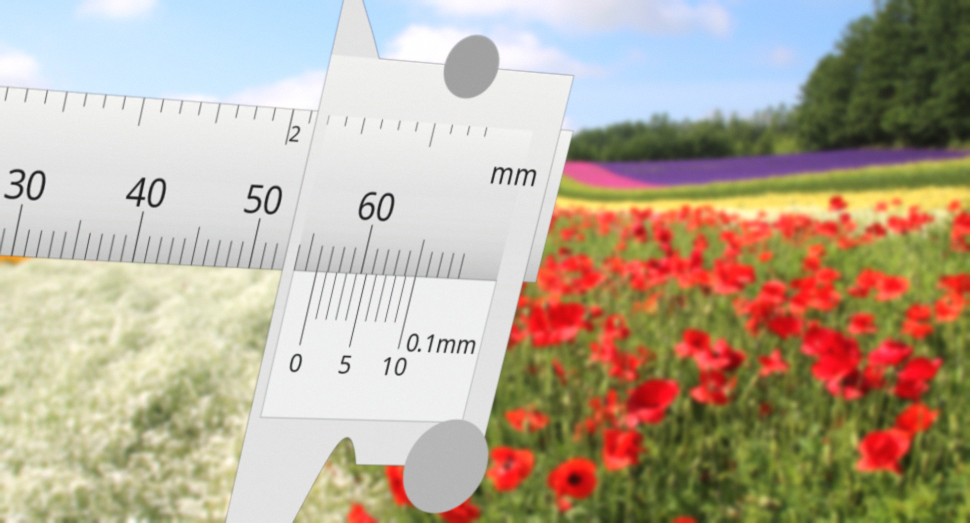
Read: 56.0,mm
